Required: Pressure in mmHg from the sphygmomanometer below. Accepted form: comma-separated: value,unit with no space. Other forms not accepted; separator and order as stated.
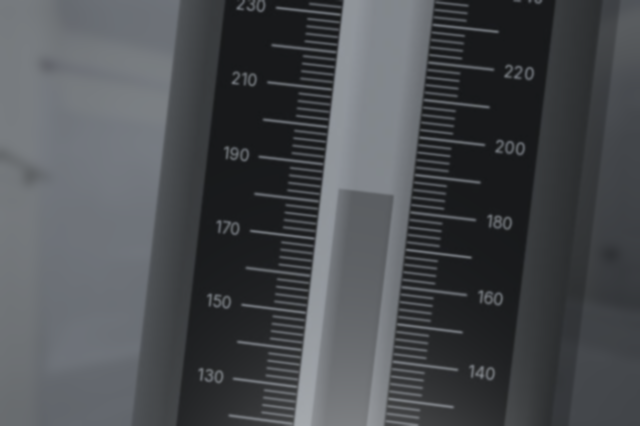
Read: 184,mmHg
